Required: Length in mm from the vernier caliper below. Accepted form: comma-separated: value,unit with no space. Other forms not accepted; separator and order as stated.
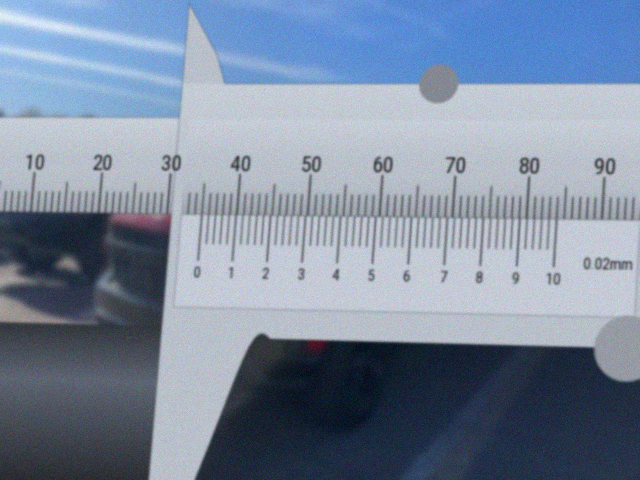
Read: 35.0,mm
